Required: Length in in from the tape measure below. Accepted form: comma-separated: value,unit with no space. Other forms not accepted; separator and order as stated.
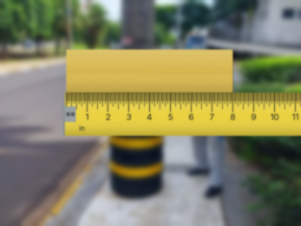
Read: 8,in
